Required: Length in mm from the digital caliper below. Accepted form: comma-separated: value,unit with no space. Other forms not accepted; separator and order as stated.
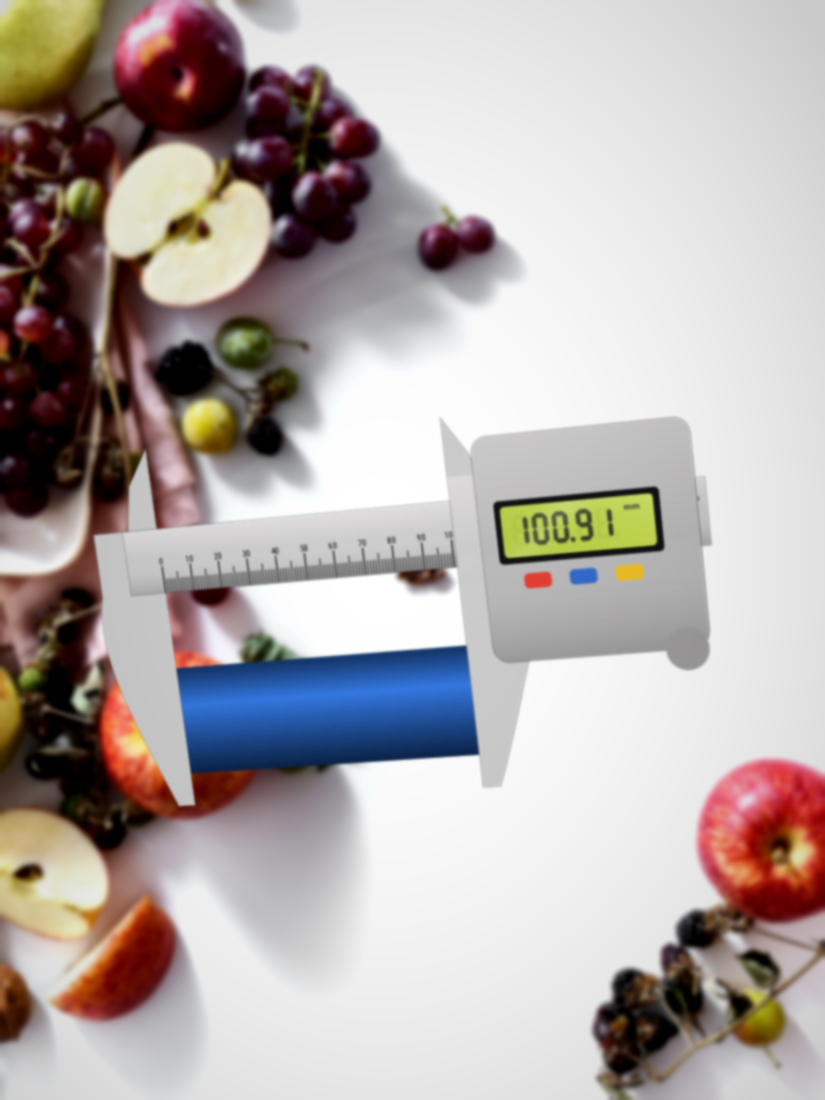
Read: 100.91,mm
